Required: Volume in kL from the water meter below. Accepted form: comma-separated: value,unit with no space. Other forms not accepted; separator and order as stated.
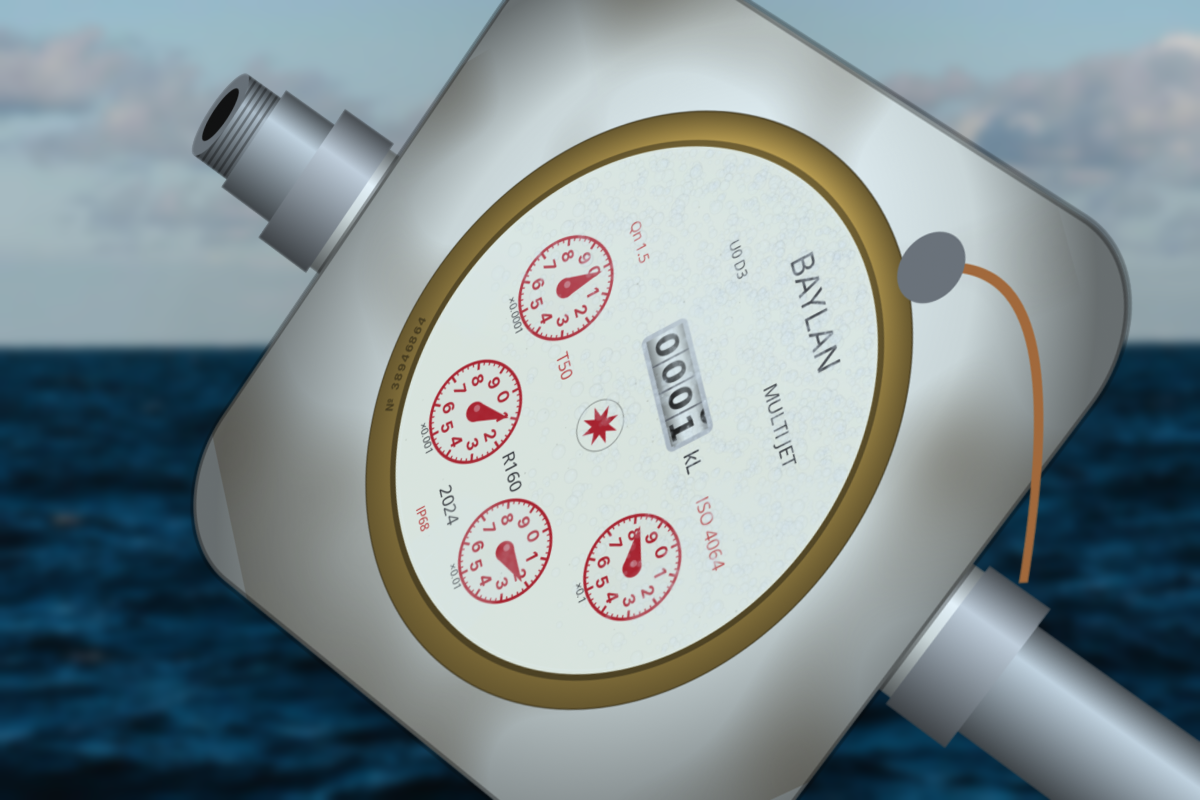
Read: 0.8210,kL
